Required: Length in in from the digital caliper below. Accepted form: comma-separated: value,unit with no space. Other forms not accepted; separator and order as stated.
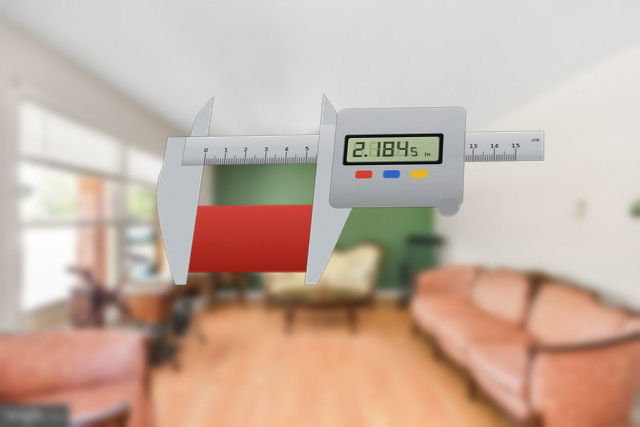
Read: 2.1845,in
